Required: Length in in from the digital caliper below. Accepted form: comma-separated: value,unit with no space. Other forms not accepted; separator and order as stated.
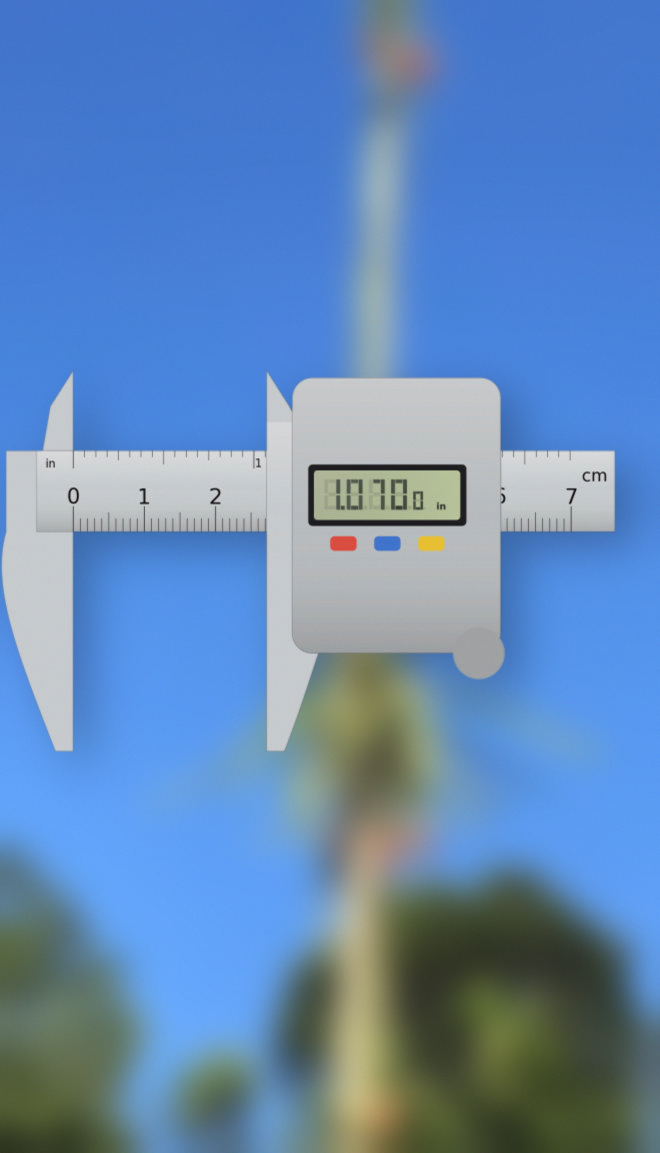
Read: 1.0700,in
